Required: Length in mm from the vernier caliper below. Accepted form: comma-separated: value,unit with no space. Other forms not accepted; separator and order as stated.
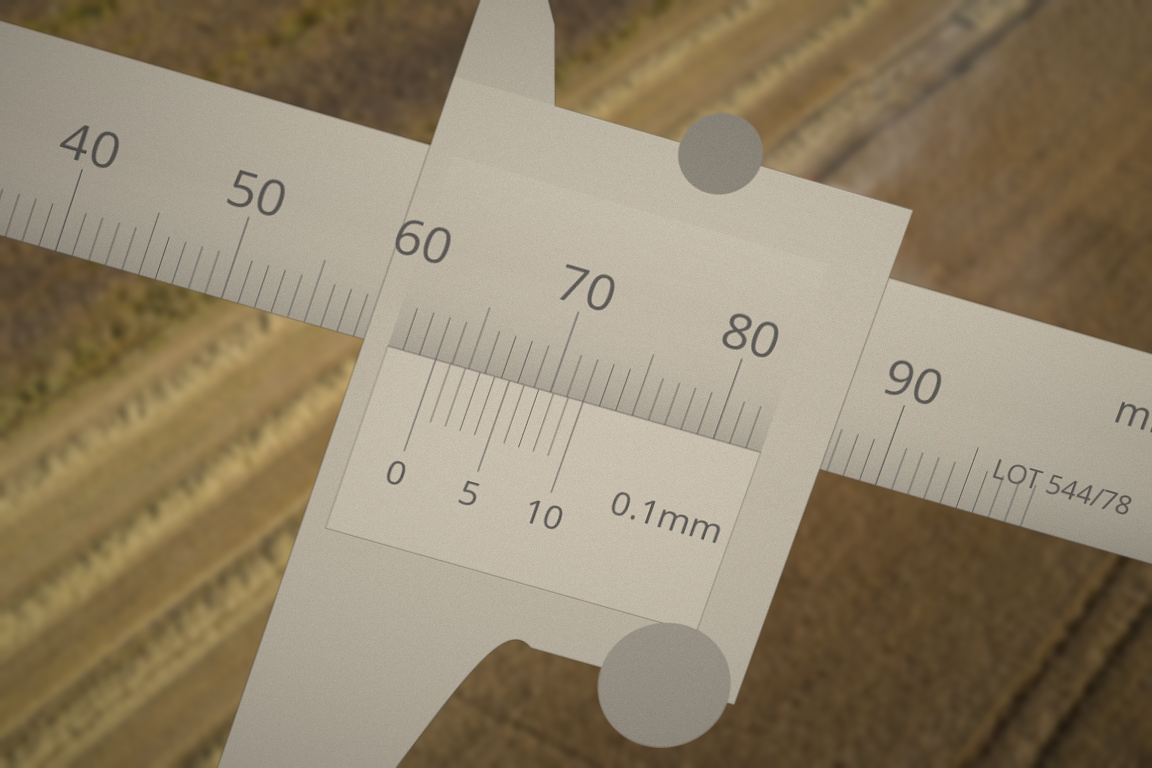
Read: 63.0,mm
